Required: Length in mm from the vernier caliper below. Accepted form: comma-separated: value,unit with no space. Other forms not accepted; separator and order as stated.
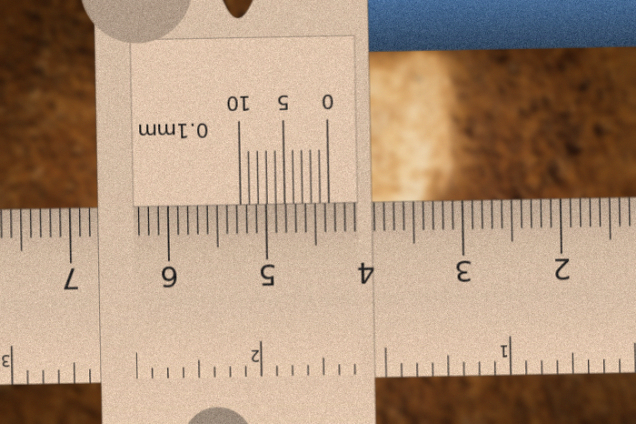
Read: 43.6,mm
